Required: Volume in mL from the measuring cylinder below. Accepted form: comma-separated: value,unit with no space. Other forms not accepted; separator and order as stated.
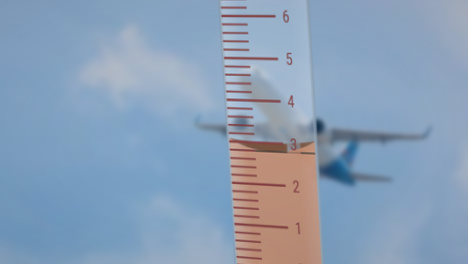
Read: 2.8,mL
